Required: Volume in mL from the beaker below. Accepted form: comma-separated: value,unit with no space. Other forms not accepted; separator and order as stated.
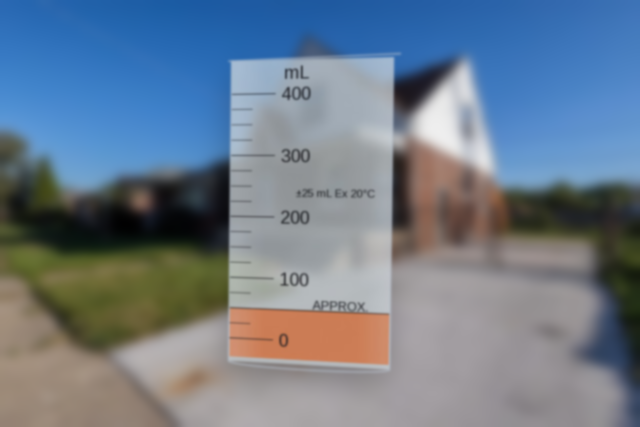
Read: 50,mL
